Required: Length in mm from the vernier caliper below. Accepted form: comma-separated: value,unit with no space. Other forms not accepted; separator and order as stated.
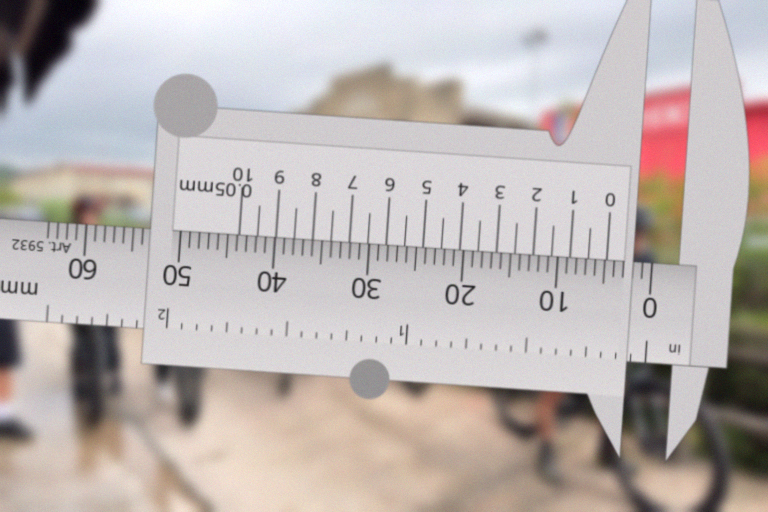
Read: 4.8,mm
